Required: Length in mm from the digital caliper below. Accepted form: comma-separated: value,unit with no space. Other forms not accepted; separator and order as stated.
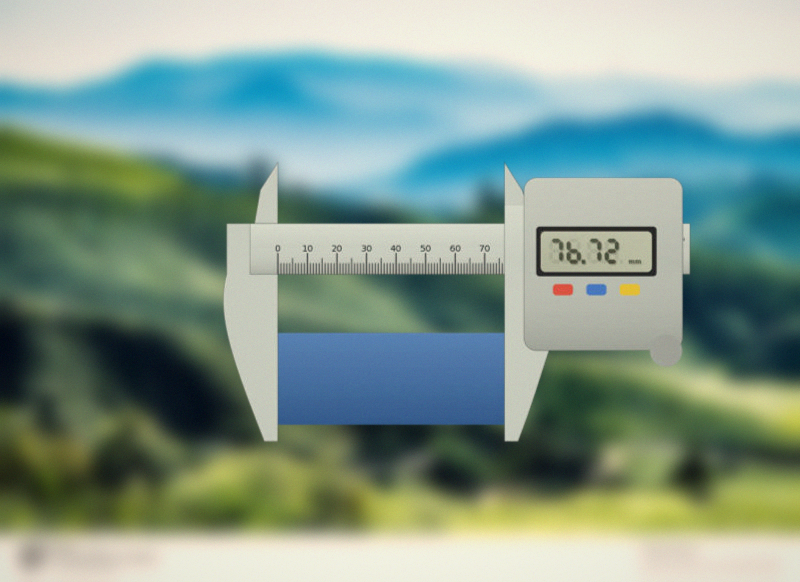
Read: 76.72,mm
